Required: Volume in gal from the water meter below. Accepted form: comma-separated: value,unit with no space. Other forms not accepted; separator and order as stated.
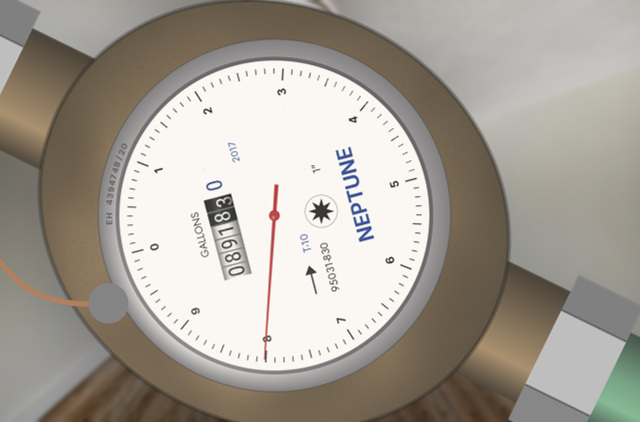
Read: 891828.0,gal
